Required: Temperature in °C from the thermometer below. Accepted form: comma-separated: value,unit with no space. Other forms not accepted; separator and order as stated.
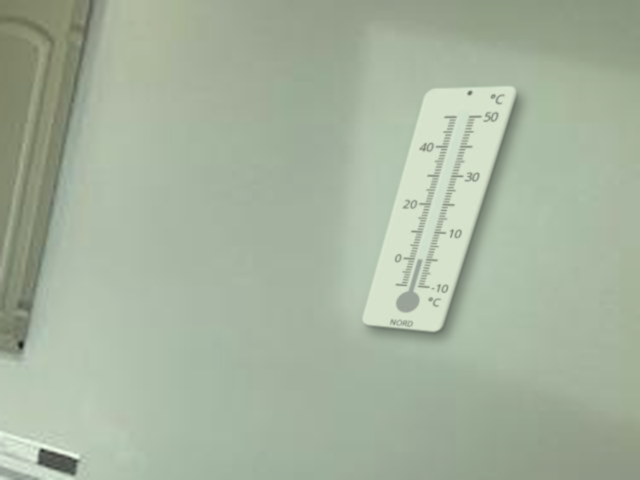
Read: 0,°C
